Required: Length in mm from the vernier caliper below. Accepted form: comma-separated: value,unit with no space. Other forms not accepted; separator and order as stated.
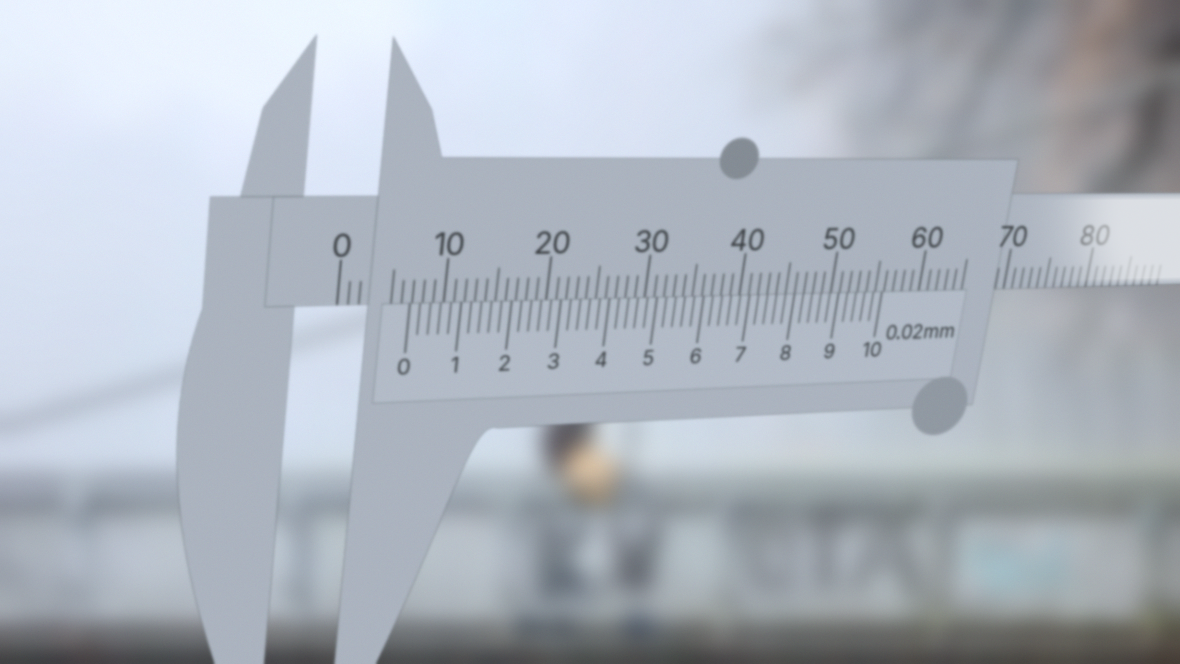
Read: 6.8,mm
